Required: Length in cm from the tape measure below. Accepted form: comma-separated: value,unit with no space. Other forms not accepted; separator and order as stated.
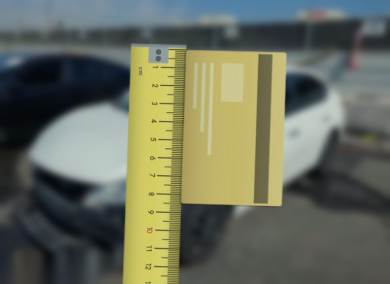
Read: 8.5,cm
